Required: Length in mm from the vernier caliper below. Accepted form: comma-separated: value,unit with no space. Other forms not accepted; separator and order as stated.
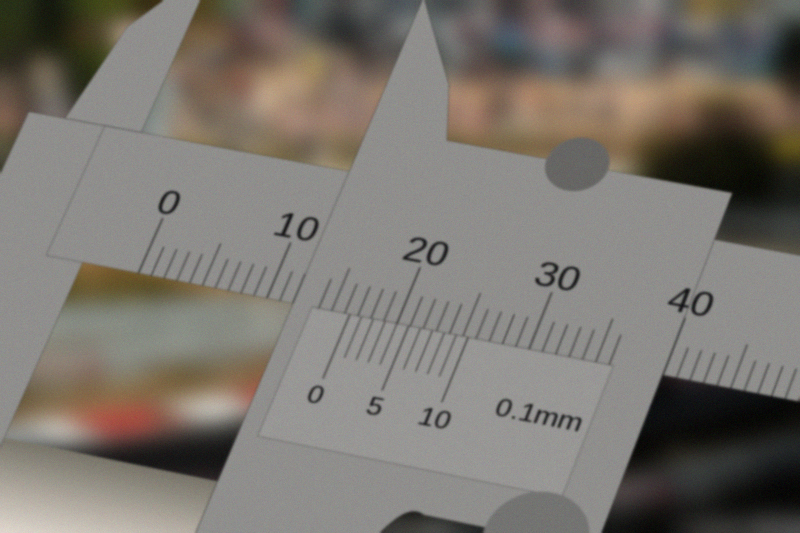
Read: 16.4,mm
